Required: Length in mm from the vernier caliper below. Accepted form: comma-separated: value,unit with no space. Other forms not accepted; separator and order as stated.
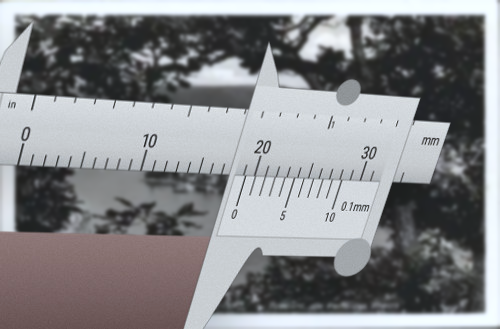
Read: 19.2,mm
